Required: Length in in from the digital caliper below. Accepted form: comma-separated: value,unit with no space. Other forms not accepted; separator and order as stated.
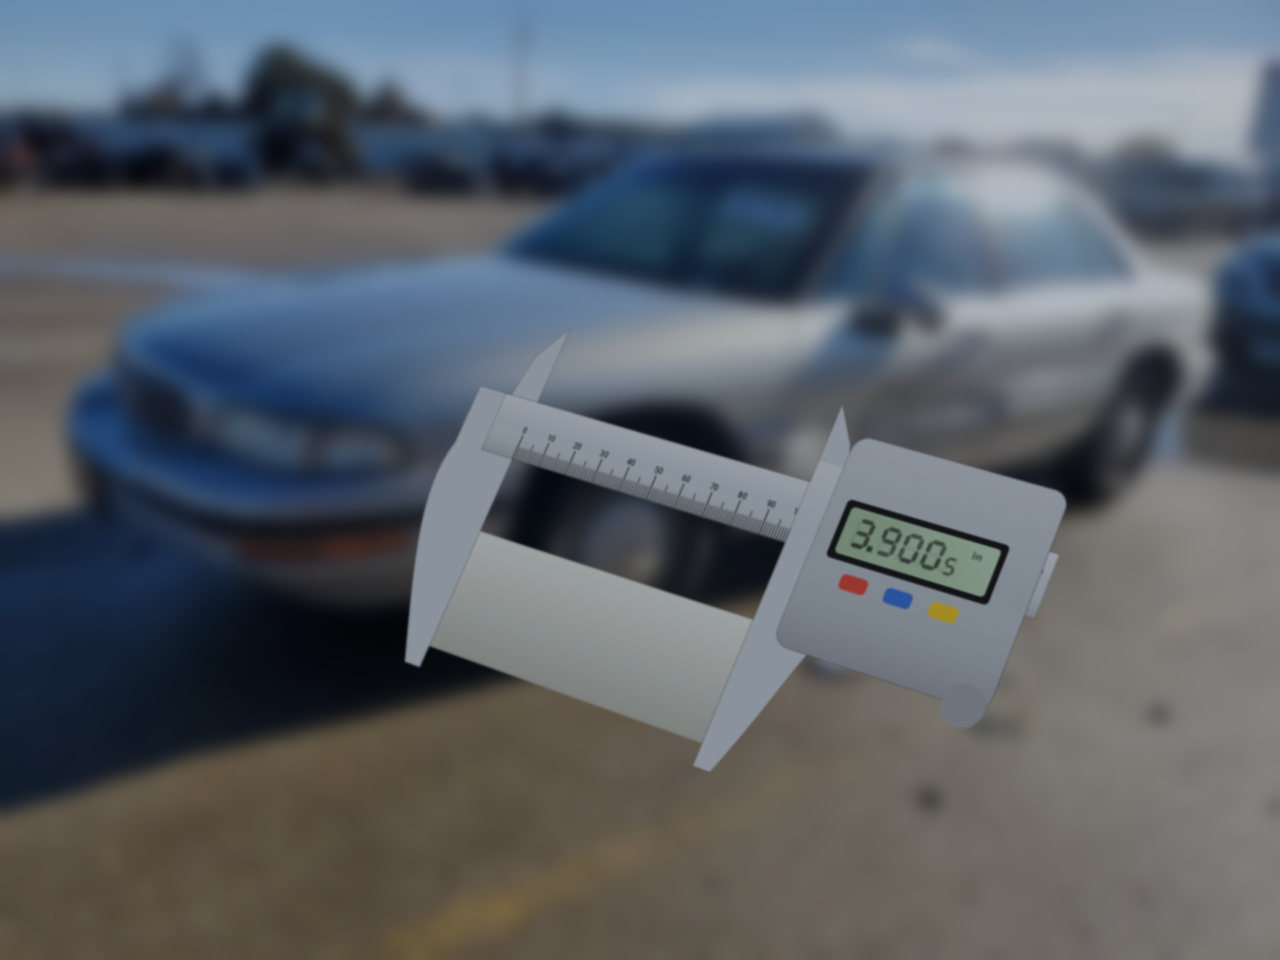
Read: 3.9005,in
